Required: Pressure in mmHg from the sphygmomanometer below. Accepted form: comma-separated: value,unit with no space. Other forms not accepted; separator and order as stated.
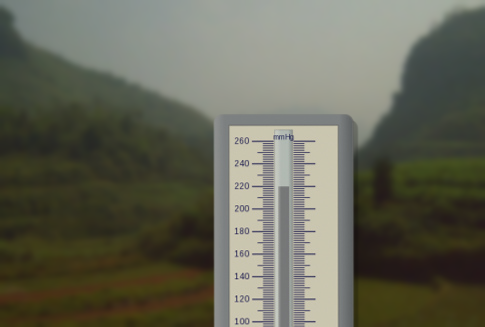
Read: 220,mmHg
